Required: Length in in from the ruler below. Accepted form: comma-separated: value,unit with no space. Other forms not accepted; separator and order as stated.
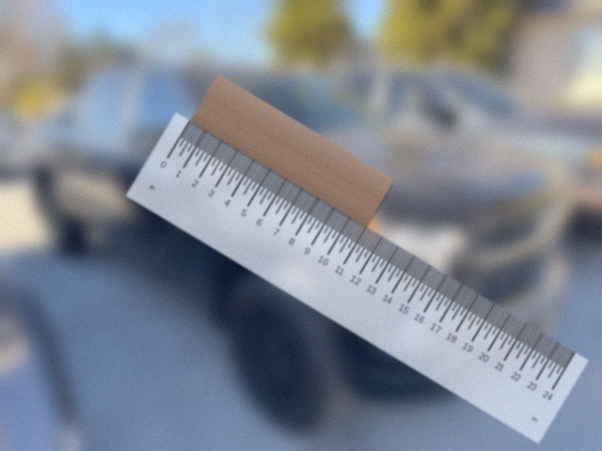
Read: 11,in
